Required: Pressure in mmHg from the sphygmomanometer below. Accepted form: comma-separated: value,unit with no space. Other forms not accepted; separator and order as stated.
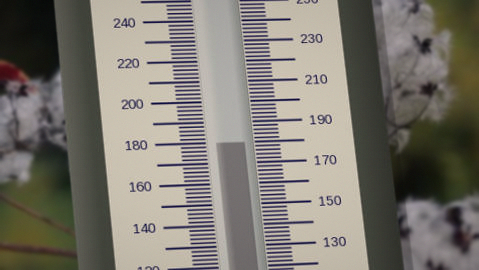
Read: 180,mmHg
